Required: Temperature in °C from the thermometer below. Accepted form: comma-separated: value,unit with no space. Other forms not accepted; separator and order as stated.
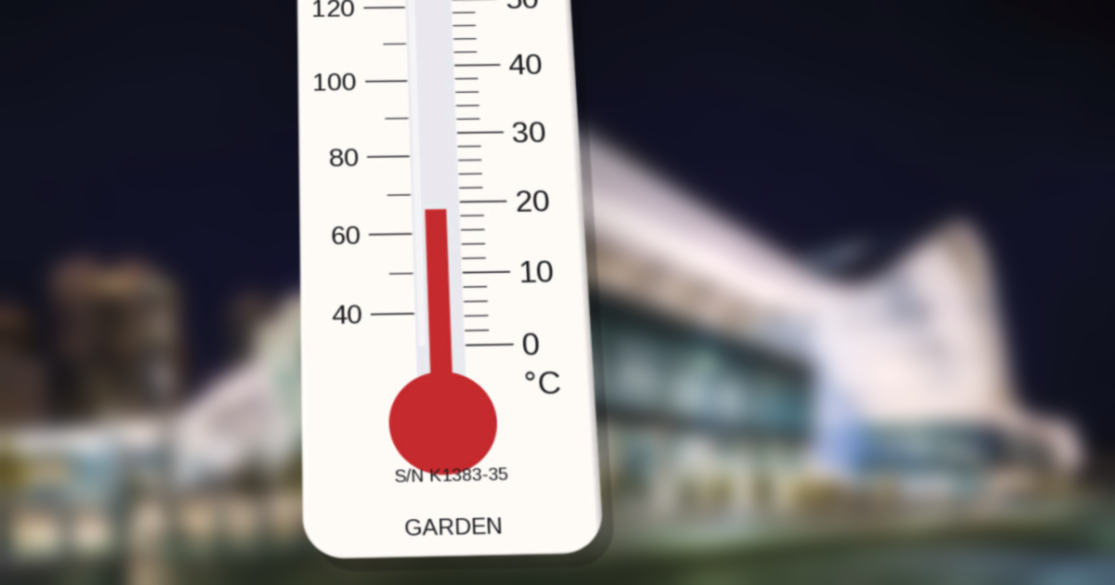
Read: 19,°C
